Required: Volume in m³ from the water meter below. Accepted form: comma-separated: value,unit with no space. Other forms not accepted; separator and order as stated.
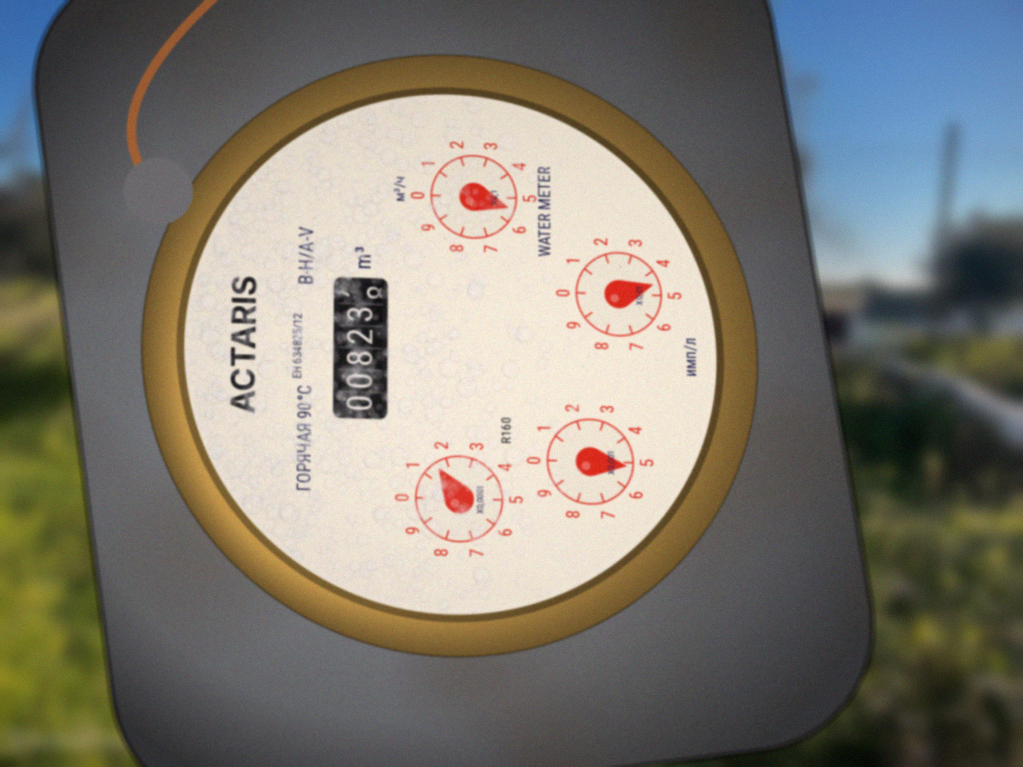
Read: 8237.5451,m³
